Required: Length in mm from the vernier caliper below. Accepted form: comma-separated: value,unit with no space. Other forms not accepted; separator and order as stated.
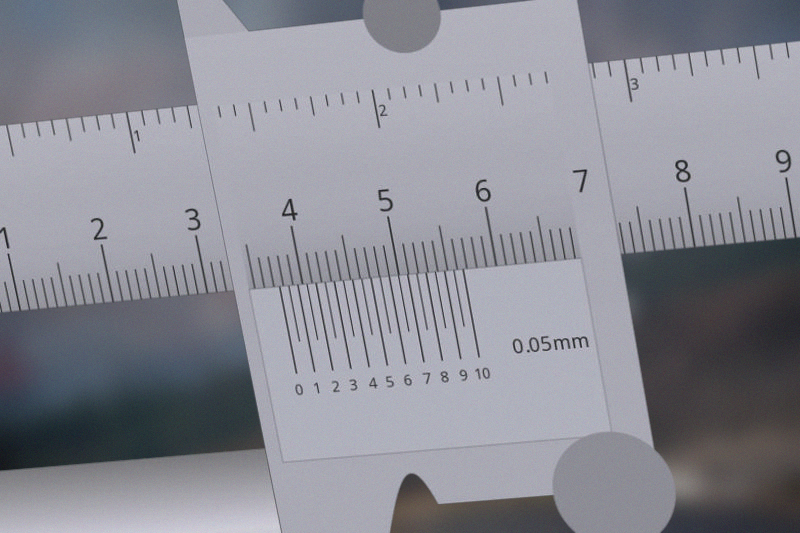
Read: 37.6,mm
